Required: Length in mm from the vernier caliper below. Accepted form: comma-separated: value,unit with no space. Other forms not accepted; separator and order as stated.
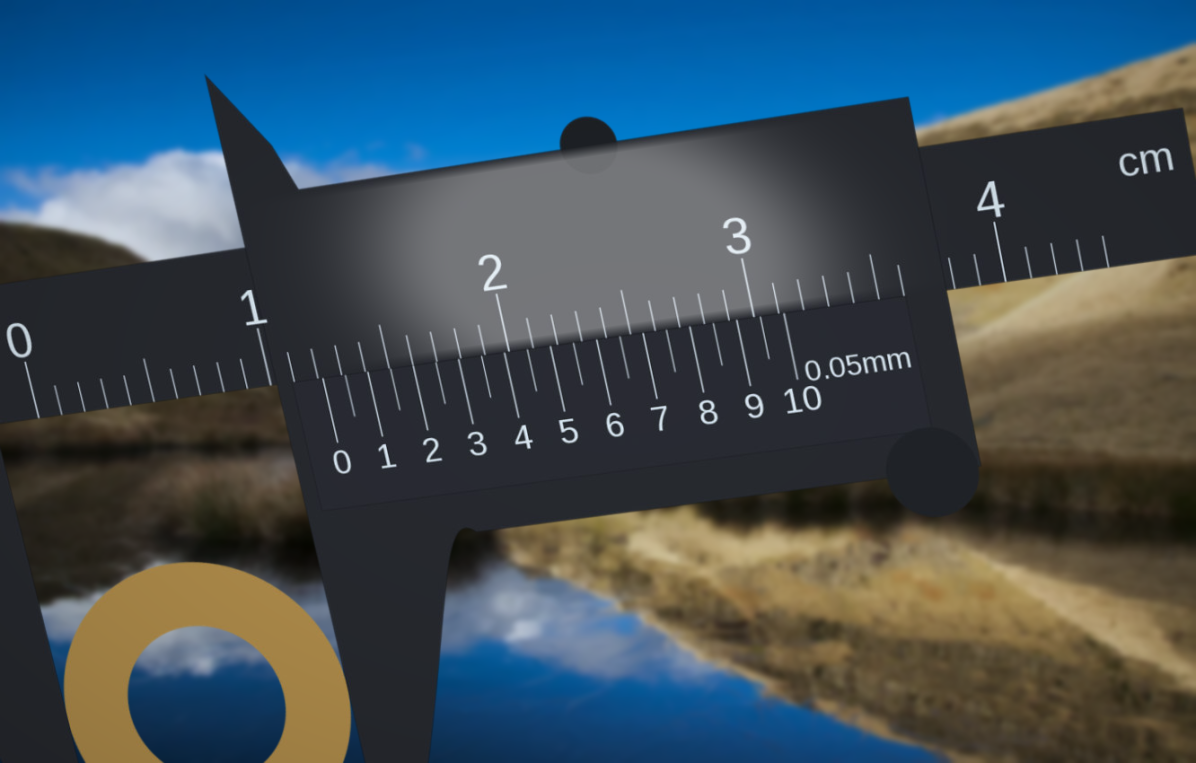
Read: 12.20,mm
